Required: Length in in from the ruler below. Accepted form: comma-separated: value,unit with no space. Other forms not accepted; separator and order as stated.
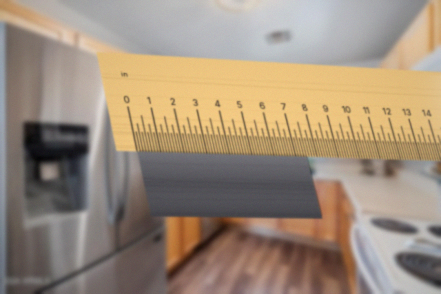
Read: 7.5,in
